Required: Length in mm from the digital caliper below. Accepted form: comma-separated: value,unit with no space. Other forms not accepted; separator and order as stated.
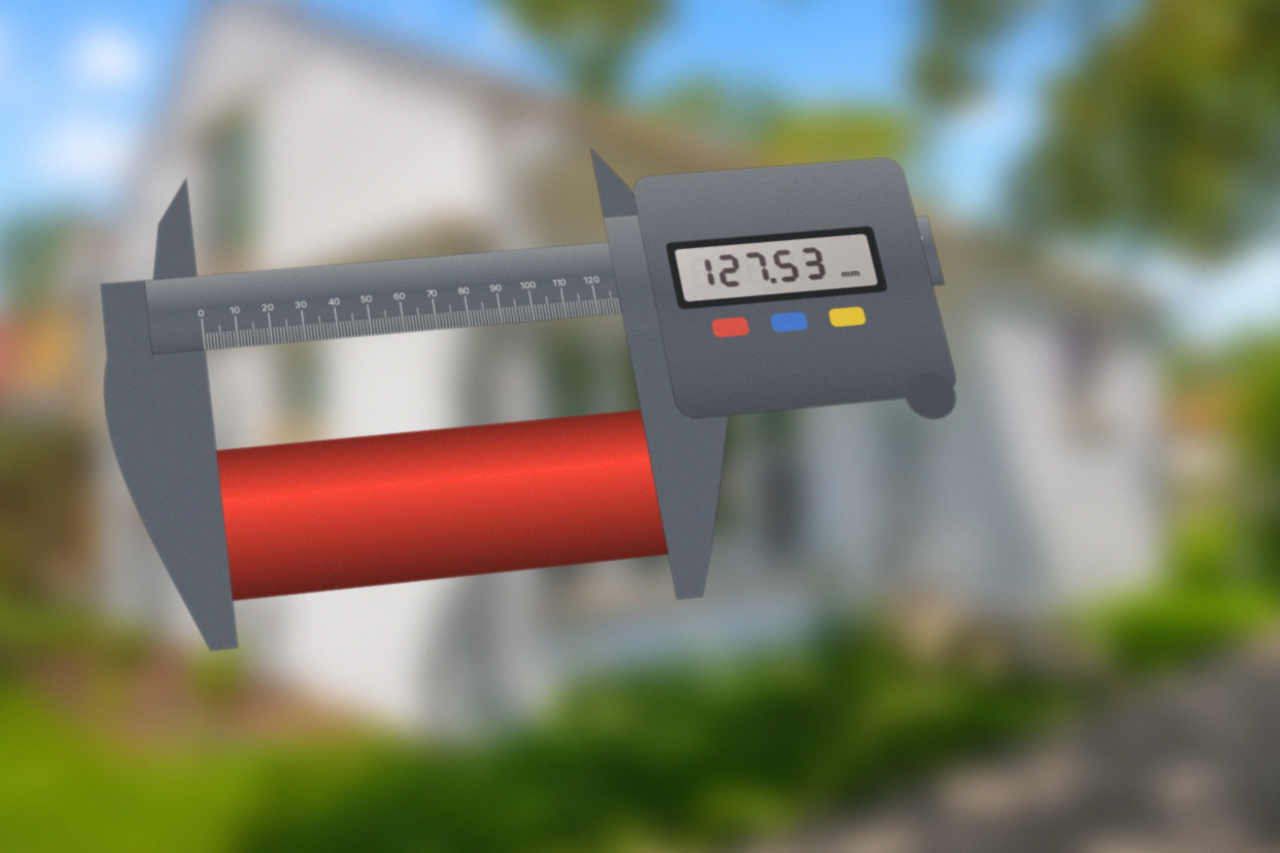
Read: 127.53,mm
